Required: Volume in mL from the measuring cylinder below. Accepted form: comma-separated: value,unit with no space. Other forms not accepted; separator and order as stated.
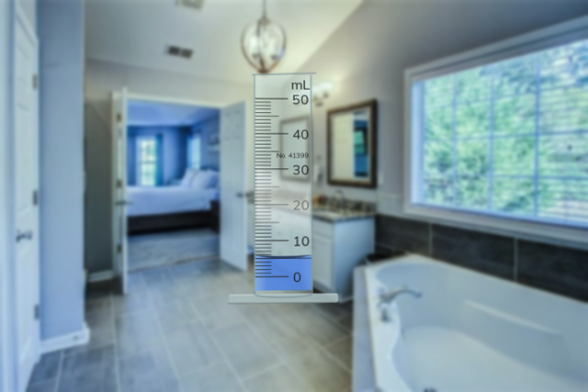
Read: 5,mL
